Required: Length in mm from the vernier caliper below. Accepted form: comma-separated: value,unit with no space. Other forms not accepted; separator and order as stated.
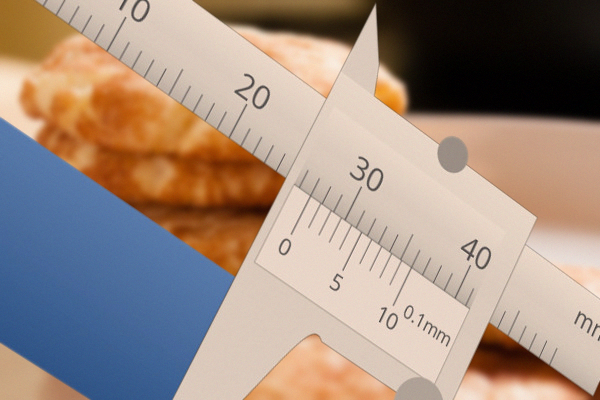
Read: 27.0,mm
